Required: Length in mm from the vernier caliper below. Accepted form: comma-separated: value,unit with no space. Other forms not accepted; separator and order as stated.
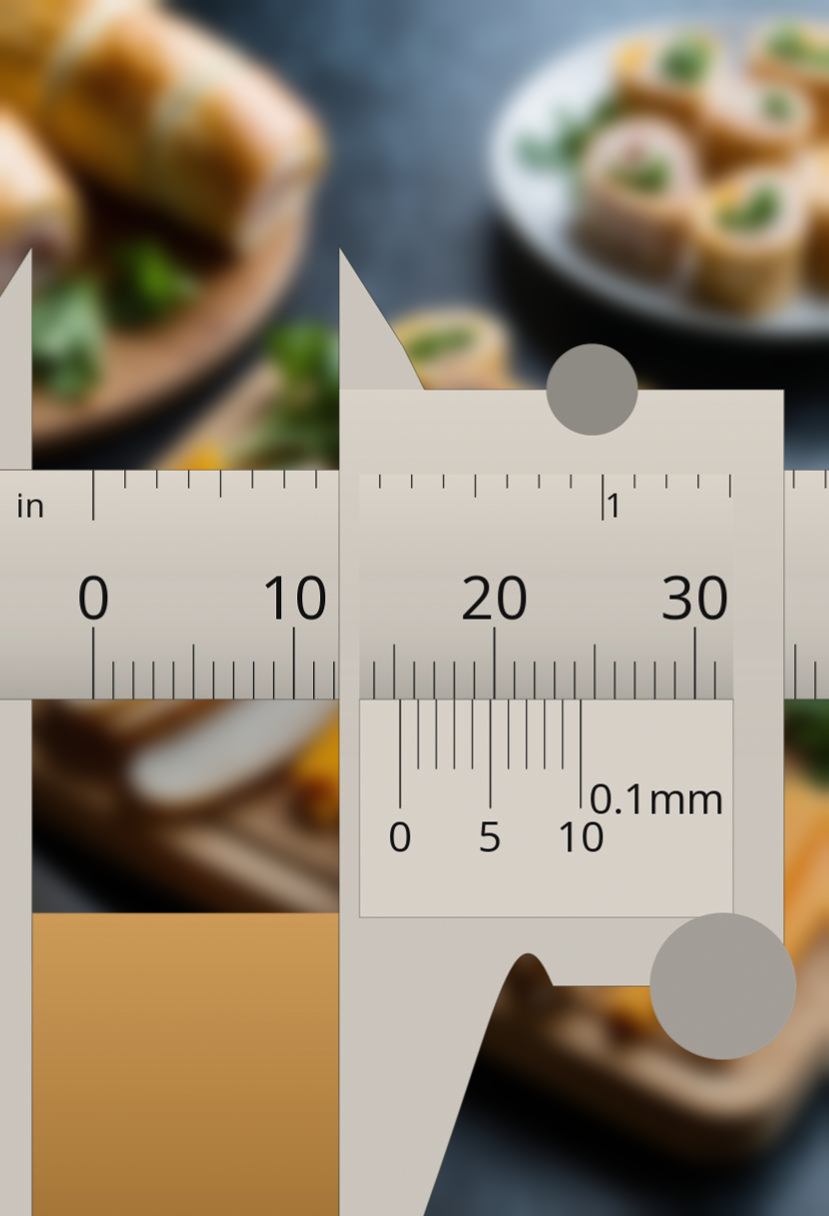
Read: 15.3,mm
